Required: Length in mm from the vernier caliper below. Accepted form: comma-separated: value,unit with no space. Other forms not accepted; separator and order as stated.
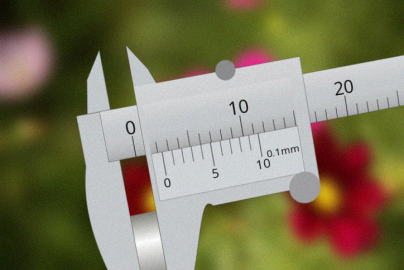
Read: 2.4,mm
